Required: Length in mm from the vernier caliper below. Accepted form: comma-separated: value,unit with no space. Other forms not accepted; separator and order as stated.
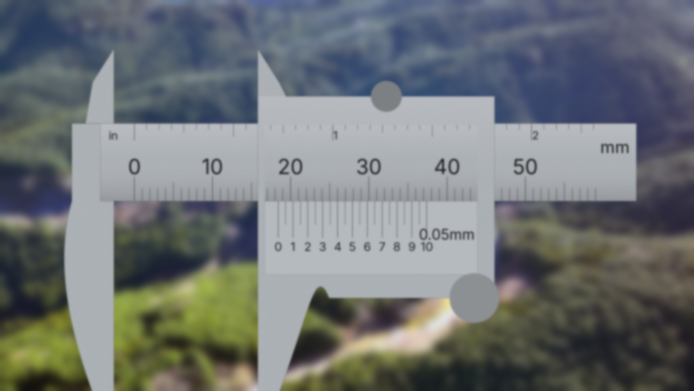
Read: 18.4,mm
